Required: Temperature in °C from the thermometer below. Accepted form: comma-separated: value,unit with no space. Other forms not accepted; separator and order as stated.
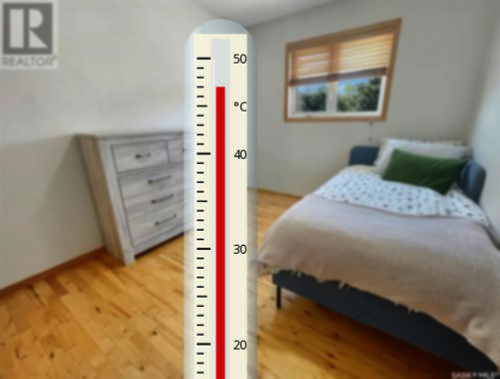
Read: 47,°C
